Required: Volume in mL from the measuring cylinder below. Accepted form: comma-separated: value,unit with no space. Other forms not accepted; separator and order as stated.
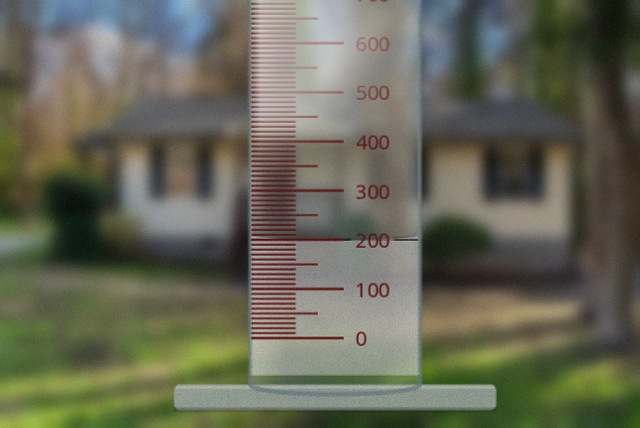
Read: 200,mL
